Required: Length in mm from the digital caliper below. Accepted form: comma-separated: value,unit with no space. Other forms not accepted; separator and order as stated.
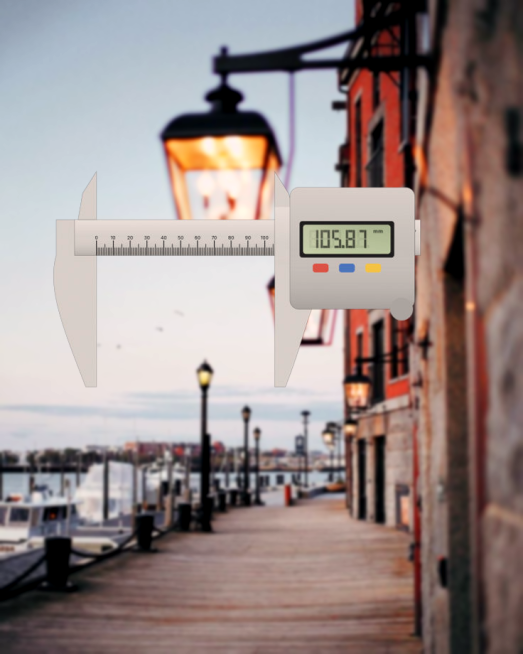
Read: 105.87,mm
